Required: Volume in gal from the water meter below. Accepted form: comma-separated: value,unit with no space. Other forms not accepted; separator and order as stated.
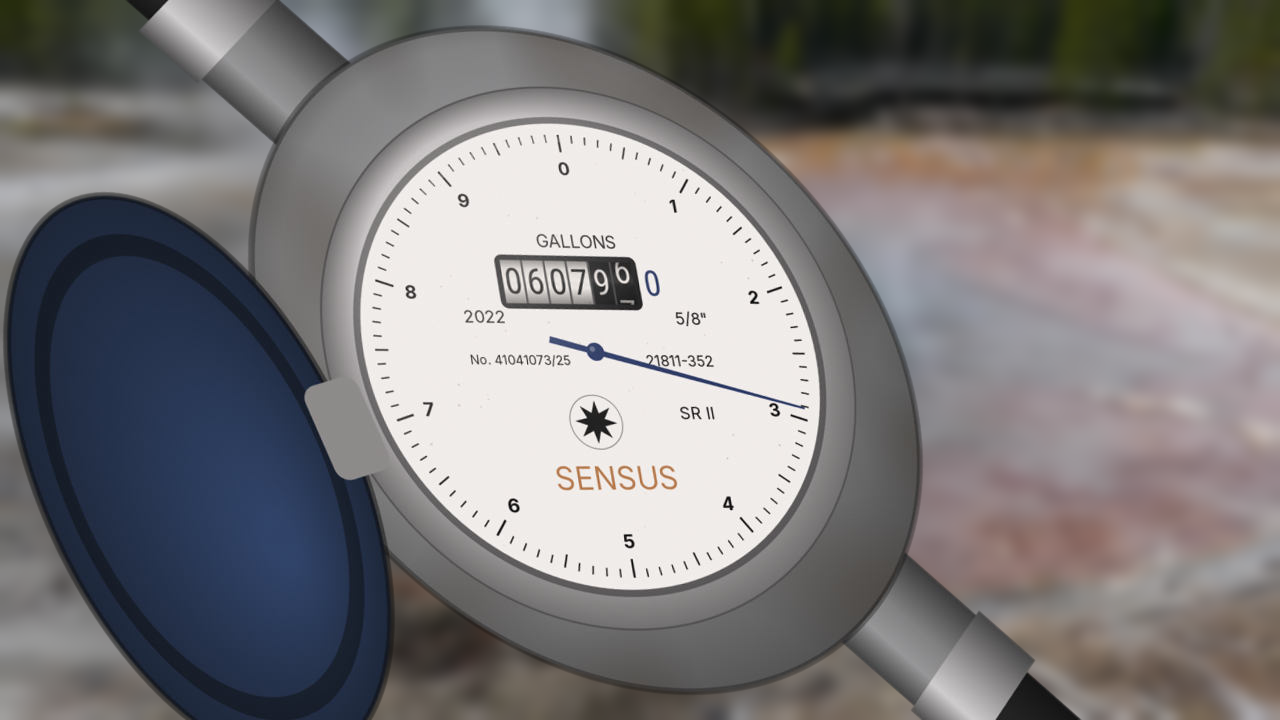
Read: 607962.9,gal
